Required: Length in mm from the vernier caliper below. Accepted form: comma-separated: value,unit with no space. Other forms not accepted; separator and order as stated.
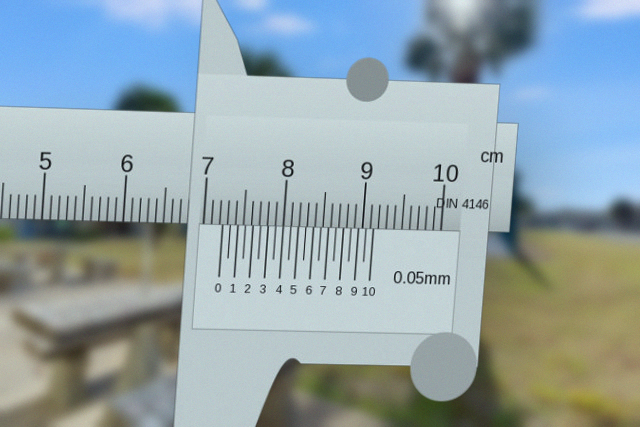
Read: 72.4,mm
